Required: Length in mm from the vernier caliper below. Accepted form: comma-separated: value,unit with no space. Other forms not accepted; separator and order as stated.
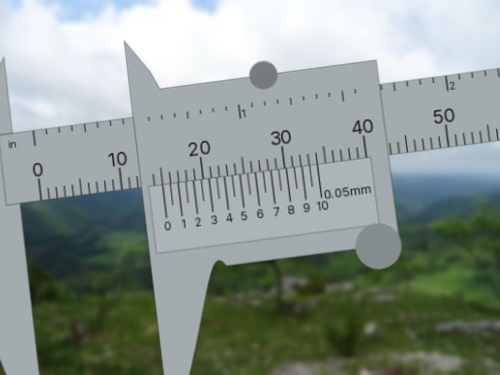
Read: 15.0,mm
